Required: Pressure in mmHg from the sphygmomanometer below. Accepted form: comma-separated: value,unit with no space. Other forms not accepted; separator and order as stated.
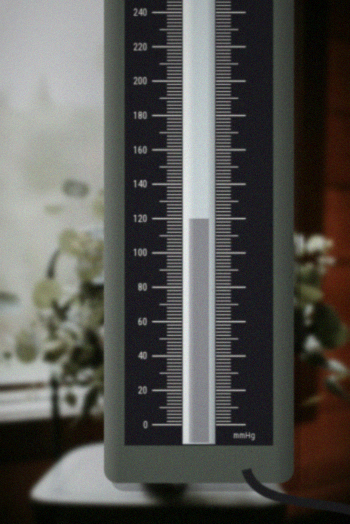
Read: 120,mmHg
